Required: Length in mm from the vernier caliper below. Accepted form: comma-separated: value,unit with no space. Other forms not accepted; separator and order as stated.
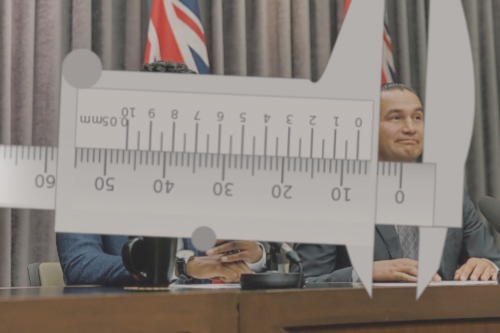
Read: 7.5,mm
